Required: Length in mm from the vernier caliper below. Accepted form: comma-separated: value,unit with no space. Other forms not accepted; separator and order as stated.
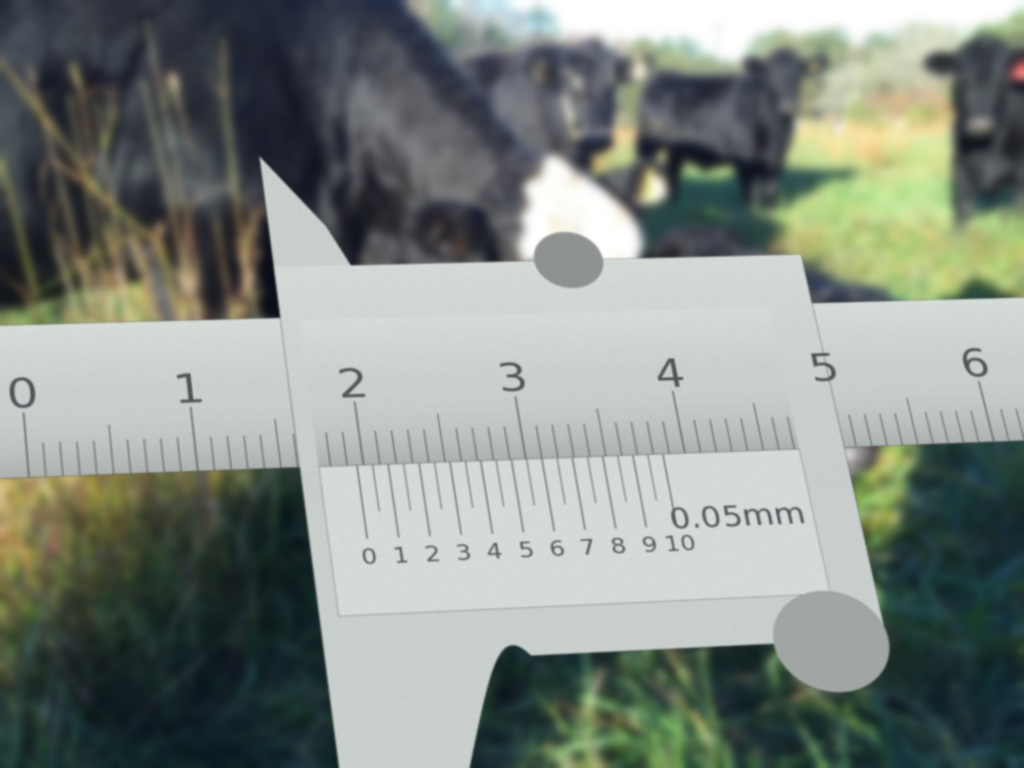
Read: 19.6,mm
